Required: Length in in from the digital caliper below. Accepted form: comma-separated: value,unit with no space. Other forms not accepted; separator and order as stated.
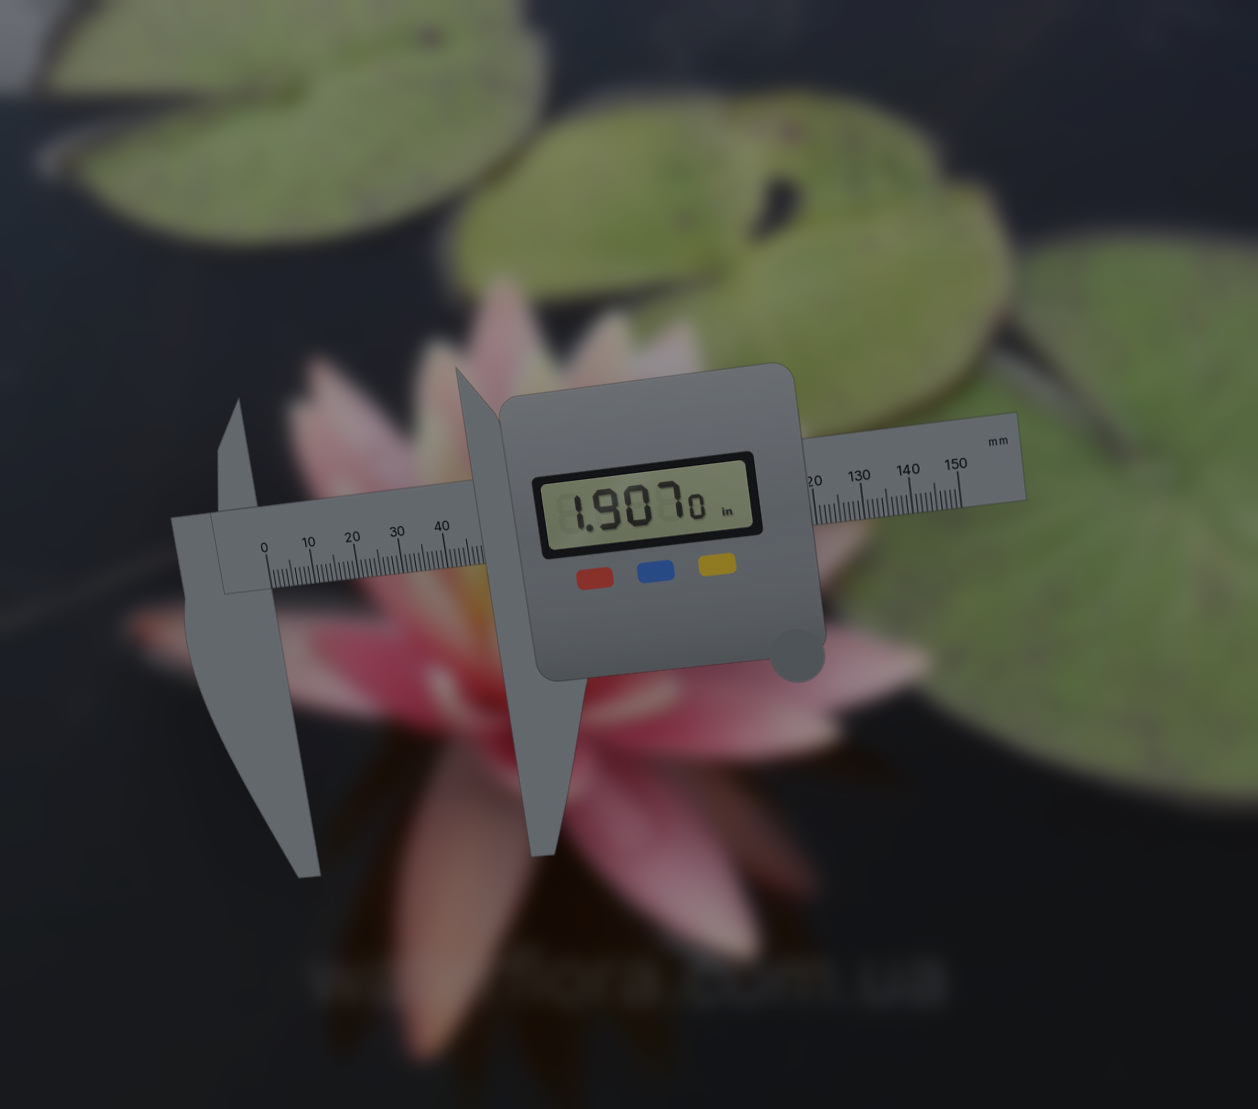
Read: 1.9070,in
